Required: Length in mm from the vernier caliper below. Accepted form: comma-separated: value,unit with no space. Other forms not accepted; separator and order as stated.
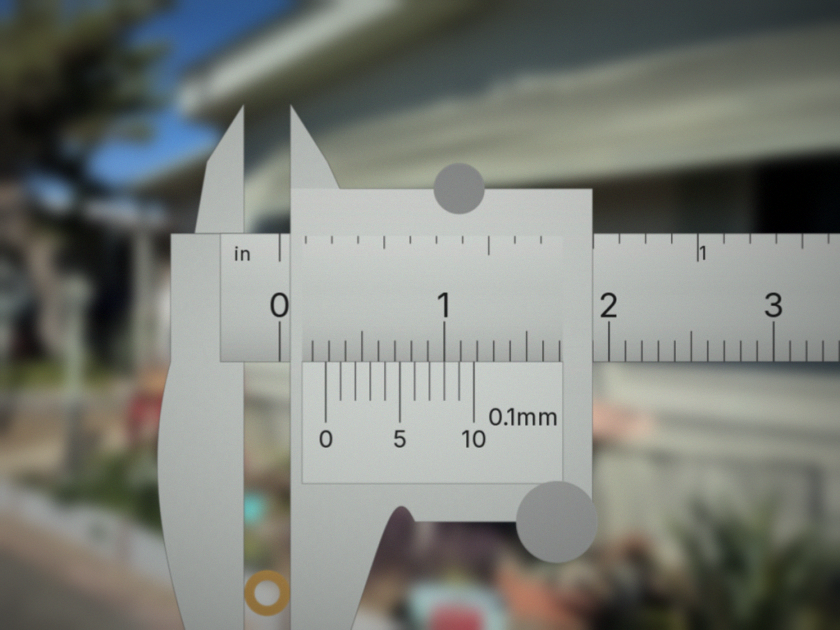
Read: 2.8,mm
